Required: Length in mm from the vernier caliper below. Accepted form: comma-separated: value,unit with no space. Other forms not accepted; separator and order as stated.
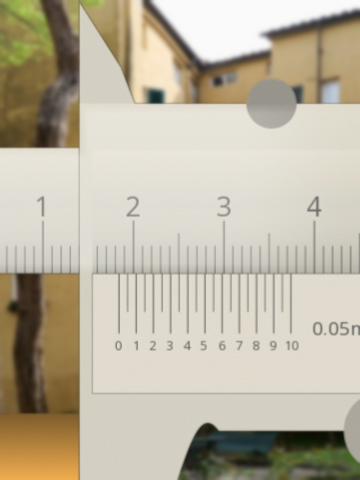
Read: 18.4,mm
